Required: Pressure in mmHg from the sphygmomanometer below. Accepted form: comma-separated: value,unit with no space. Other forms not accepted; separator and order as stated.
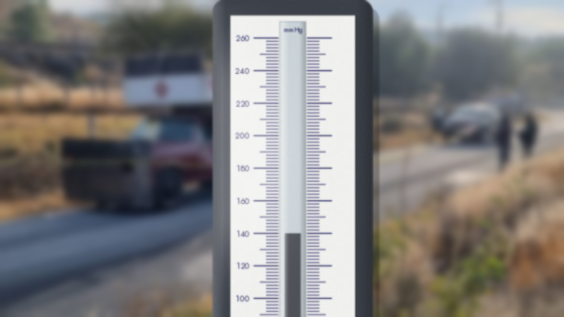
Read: 140,mmHg
